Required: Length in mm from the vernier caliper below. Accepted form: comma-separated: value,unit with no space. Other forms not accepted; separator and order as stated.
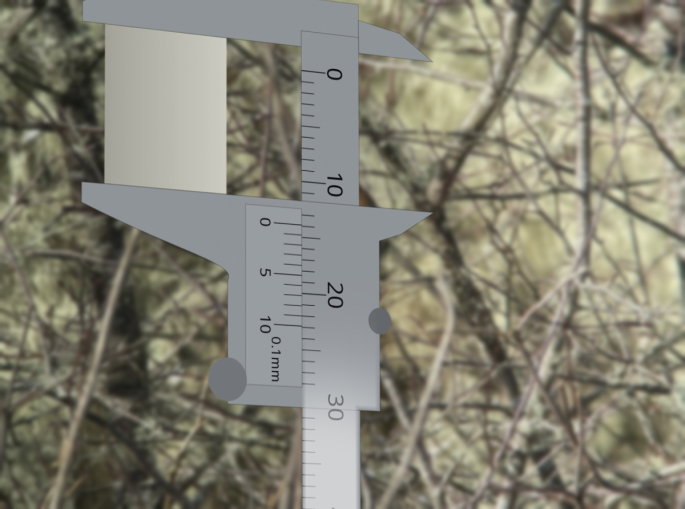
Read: 13.9,mm
